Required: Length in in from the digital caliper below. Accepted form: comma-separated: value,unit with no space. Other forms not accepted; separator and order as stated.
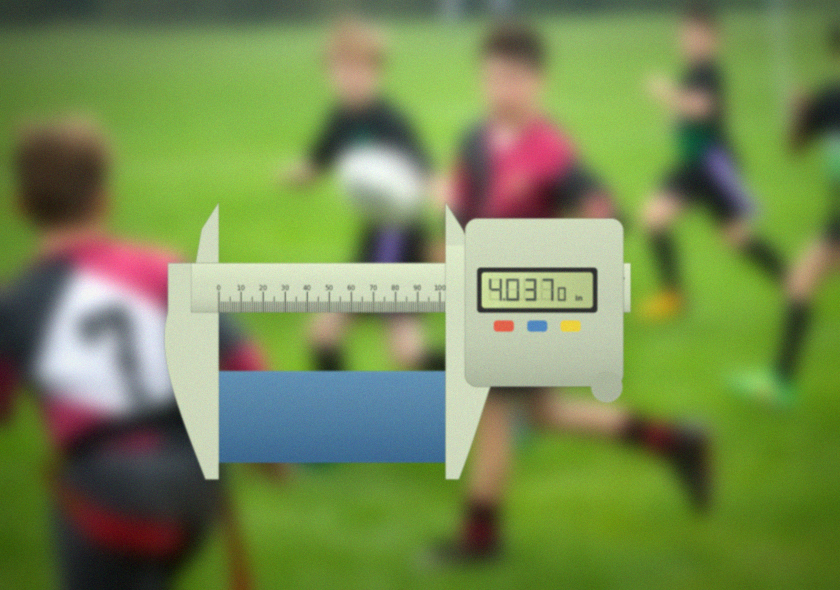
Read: 4.0370,in
